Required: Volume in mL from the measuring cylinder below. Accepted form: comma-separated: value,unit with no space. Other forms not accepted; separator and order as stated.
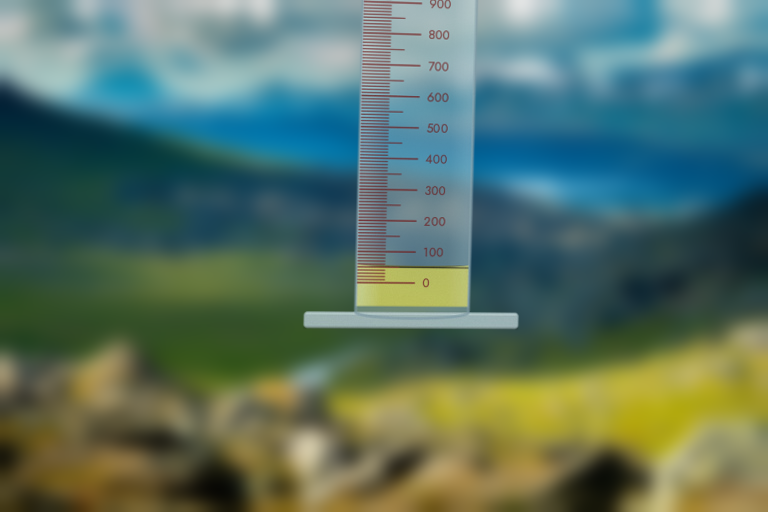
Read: 50,mL
